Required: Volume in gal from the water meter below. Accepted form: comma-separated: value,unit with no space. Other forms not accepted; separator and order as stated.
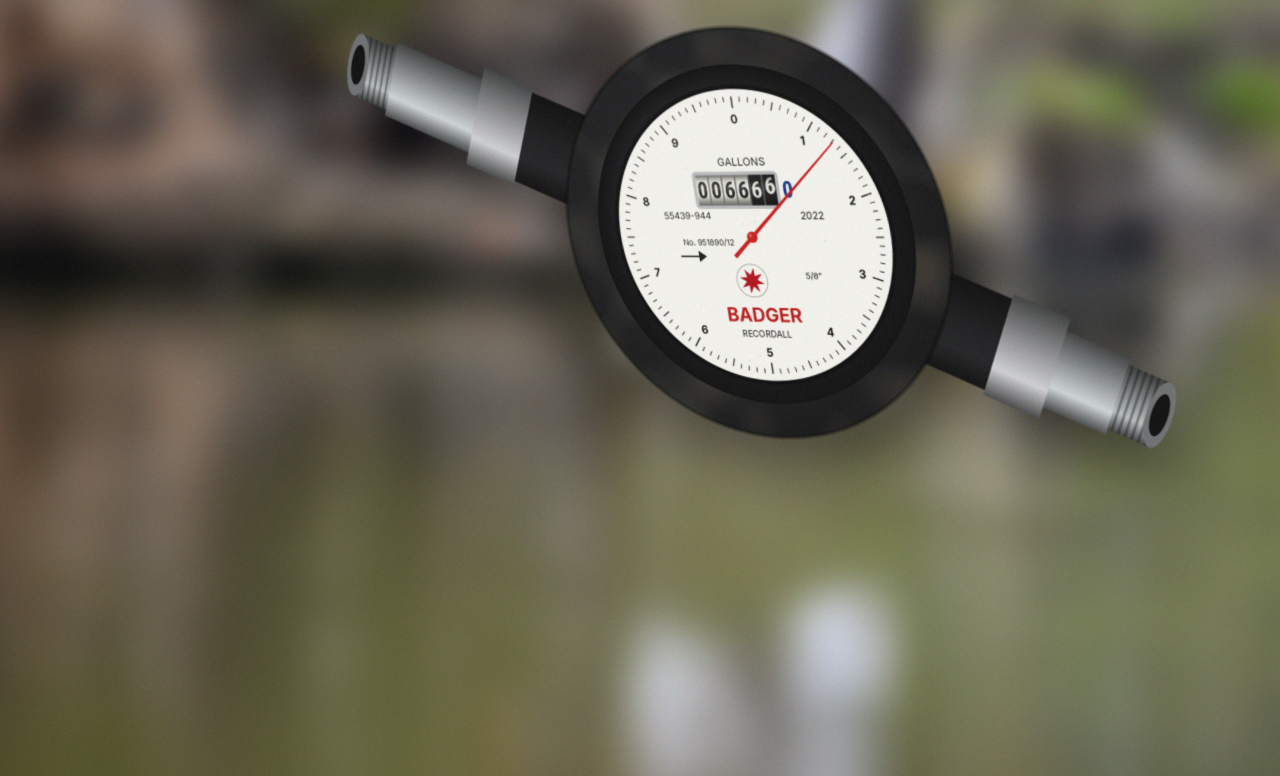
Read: 66661.3,gal
